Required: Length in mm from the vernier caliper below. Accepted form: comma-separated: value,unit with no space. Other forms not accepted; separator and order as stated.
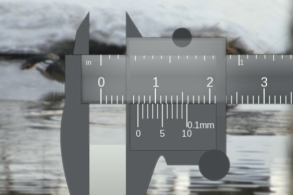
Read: 6.8,mm
